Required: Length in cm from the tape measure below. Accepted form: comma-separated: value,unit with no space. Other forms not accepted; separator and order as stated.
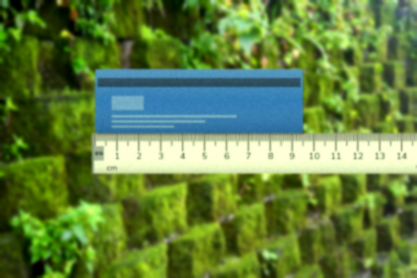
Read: 9.5,cm
